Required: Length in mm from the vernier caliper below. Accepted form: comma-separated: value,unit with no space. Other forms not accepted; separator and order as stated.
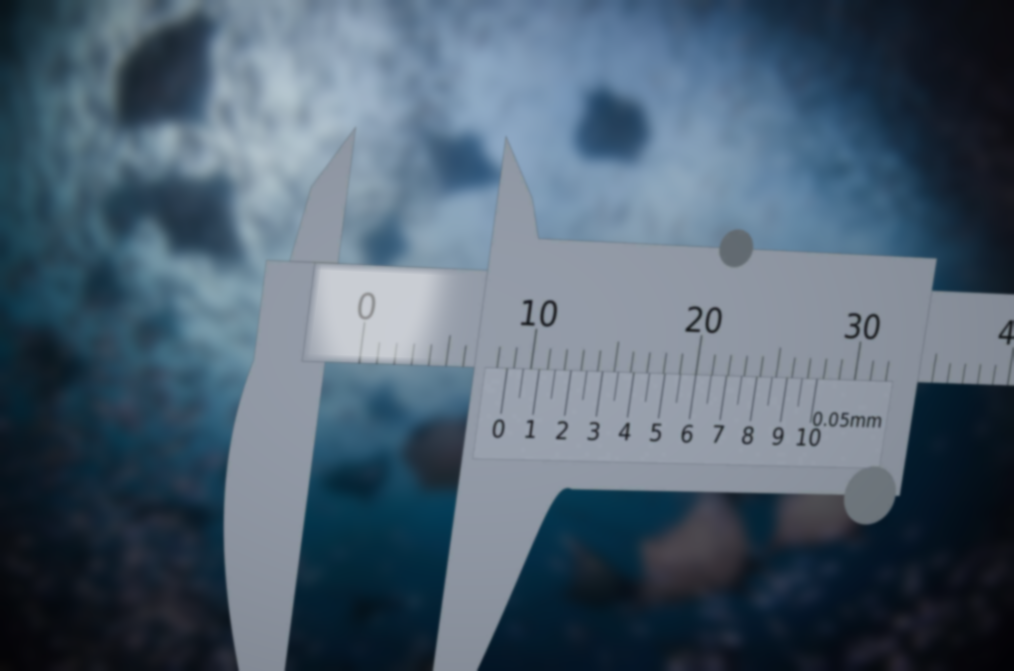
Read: 8.6,mm
